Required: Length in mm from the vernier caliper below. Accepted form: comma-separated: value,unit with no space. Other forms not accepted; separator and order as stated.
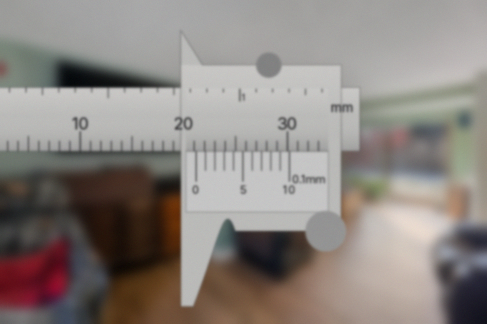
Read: 21.2,mm
